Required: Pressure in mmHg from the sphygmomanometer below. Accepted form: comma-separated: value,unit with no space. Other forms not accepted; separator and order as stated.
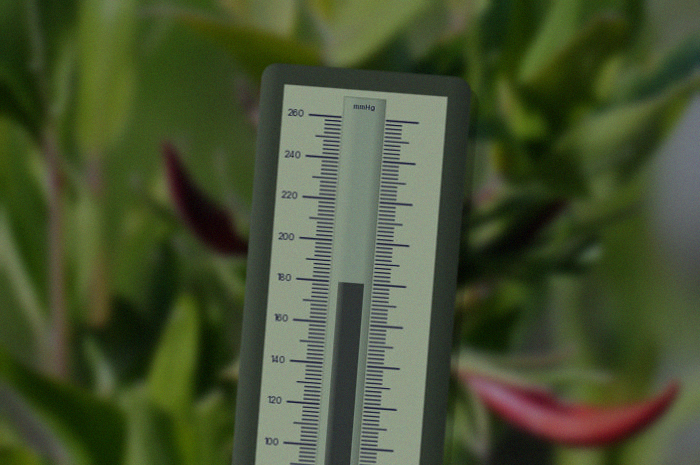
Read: 180,mmHg
